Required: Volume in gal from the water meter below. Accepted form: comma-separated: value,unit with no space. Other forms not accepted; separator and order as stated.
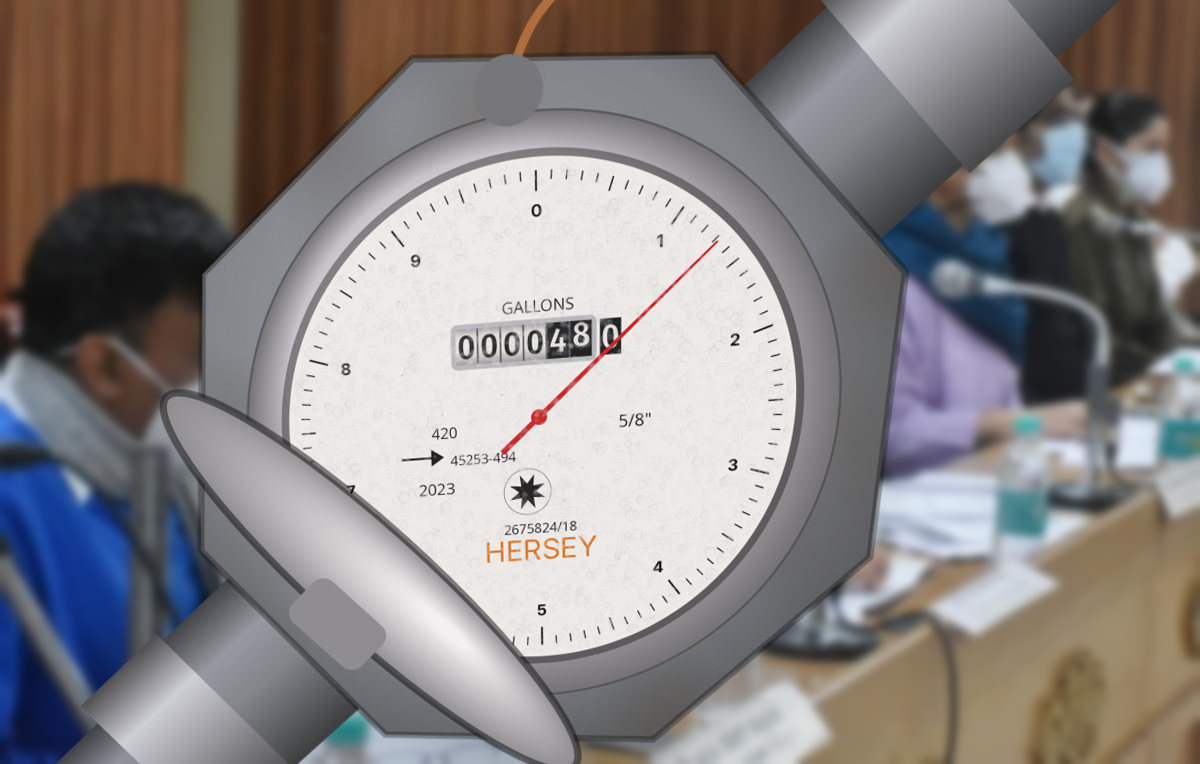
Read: 481.3,gal
